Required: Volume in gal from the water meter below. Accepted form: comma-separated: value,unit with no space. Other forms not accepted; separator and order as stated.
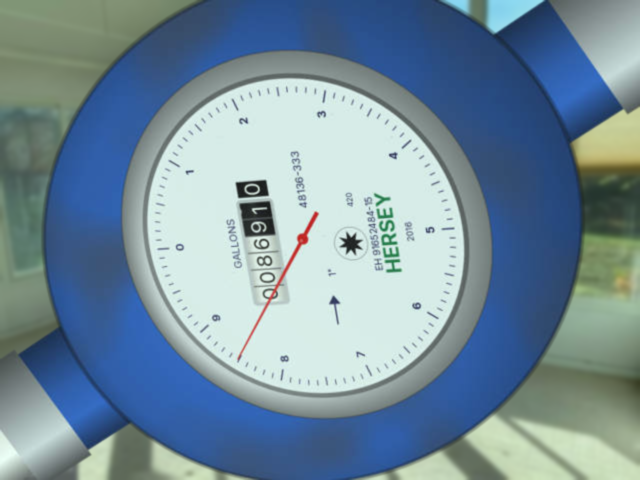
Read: 86908.5,gal
